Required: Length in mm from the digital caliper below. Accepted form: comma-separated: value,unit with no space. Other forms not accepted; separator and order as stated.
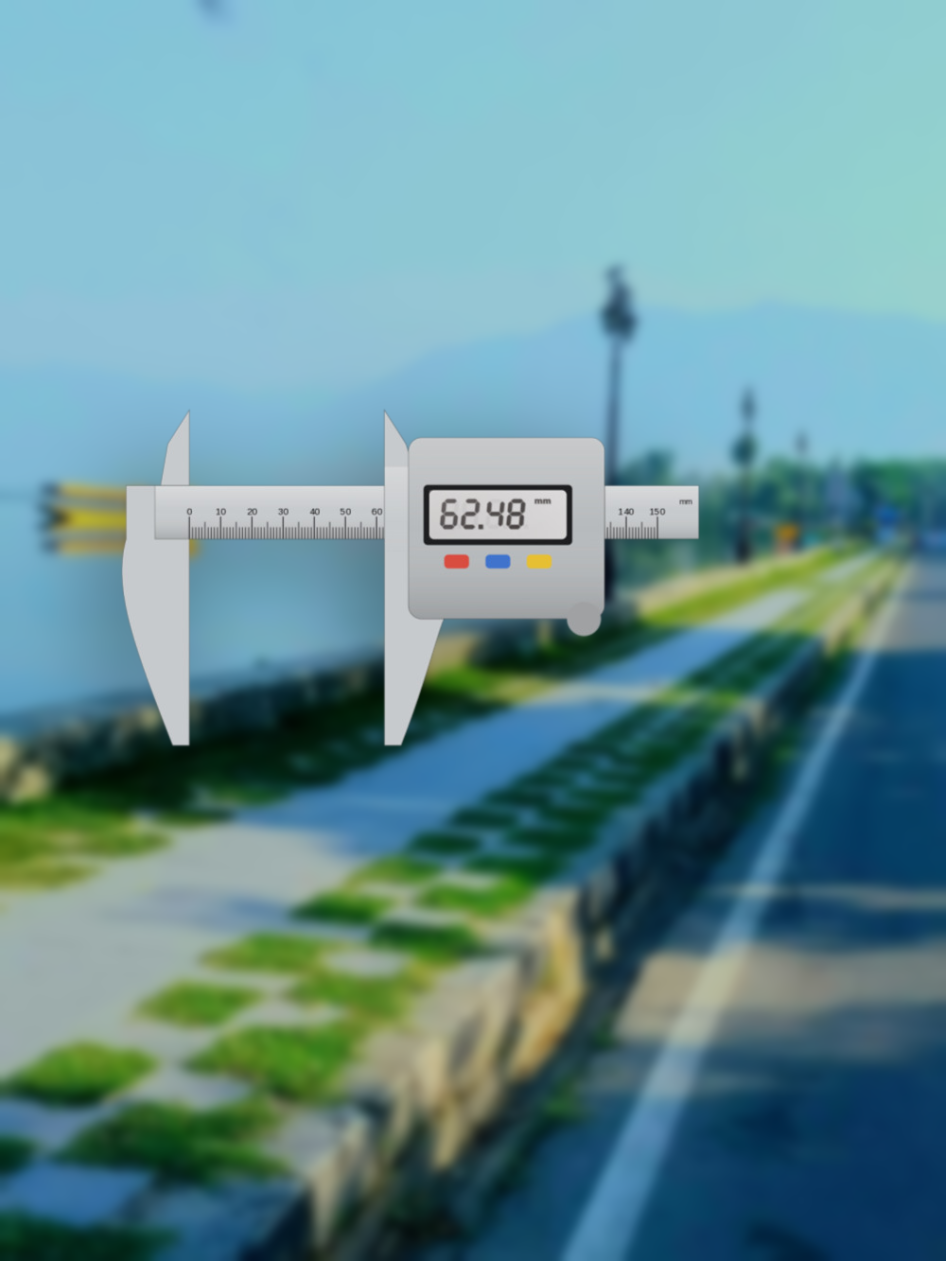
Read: 62.48,mm
